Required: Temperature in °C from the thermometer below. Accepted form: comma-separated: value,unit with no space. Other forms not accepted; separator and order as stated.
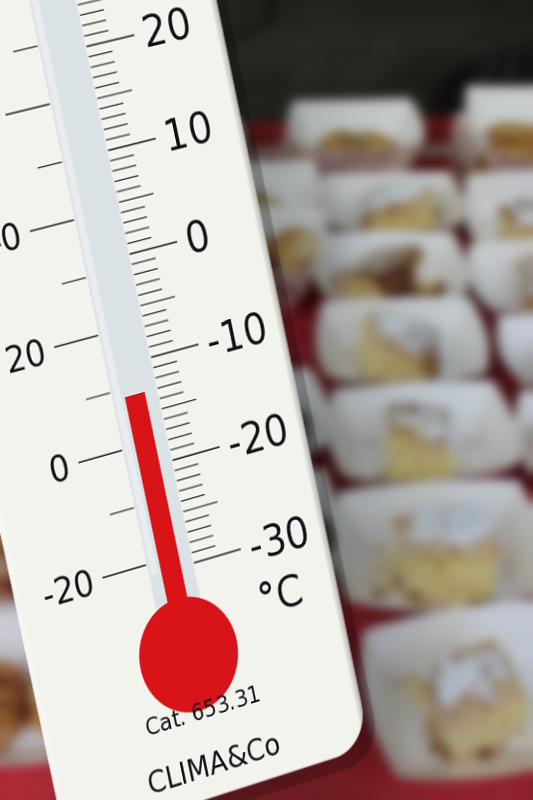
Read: -13,°C
